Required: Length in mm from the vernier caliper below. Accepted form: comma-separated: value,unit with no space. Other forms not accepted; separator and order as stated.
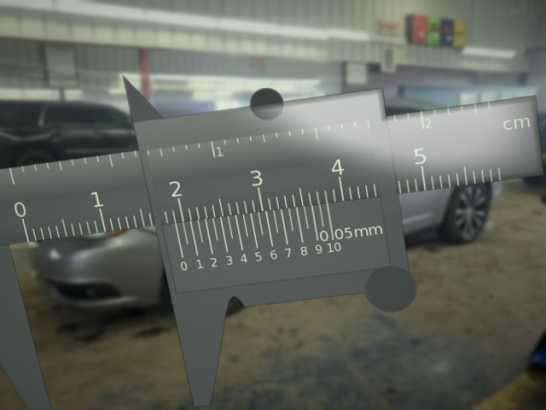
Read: 19.0,mm
